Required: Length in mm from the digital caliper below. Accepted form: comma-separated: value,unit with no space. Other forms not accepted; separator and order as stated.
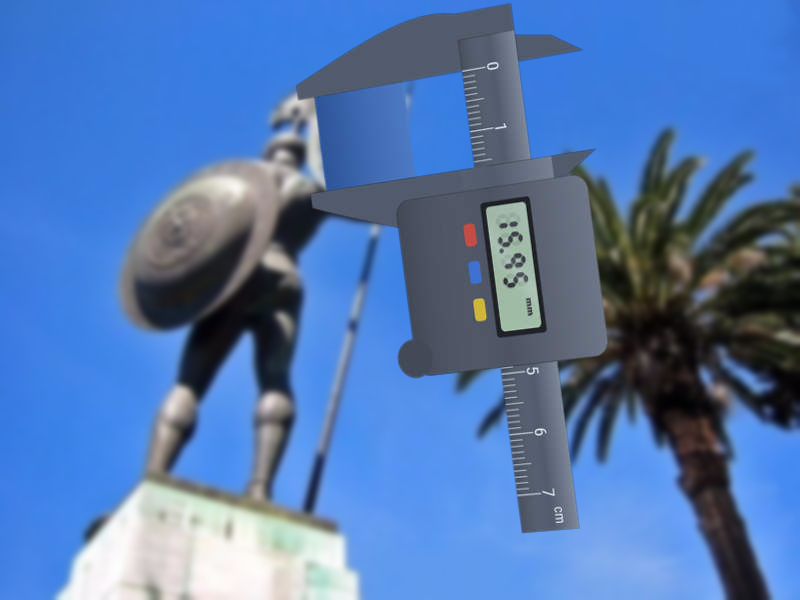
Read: 15.95,mm
